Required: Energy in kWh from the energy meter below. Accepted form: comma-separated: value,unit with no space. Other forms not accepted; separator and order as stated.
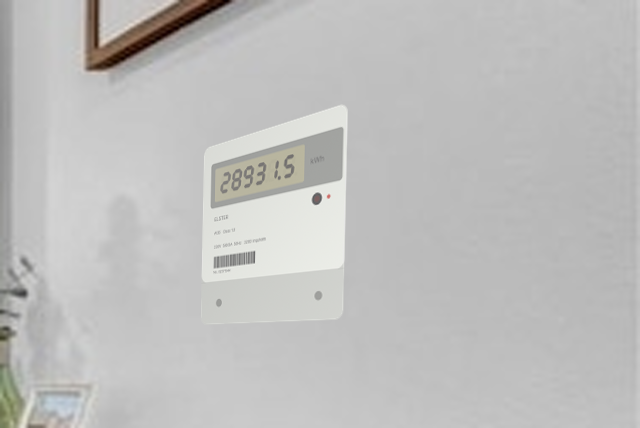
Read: 28931.5,kWh
